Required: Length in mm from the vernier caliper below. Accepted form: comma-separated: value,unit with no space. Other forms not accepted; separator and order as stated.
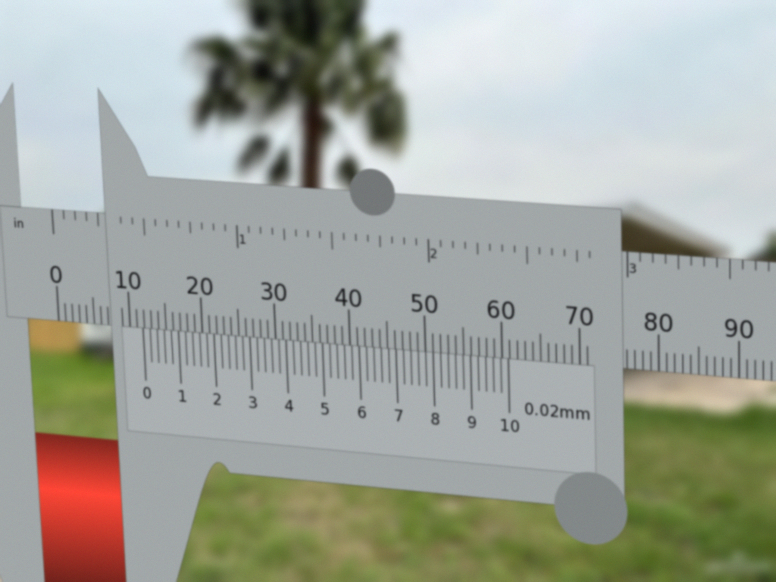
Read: 11.8,mm
